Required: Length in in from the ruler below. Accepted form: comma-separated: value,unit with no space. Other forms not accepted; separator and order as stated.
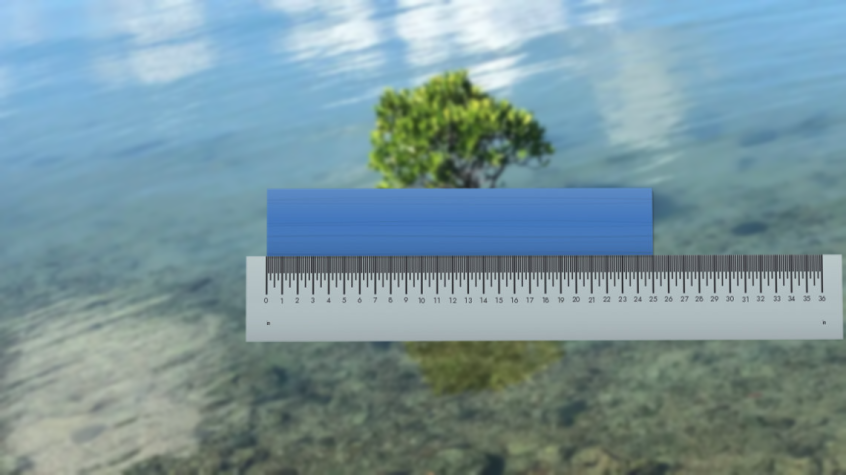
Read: 25,in
